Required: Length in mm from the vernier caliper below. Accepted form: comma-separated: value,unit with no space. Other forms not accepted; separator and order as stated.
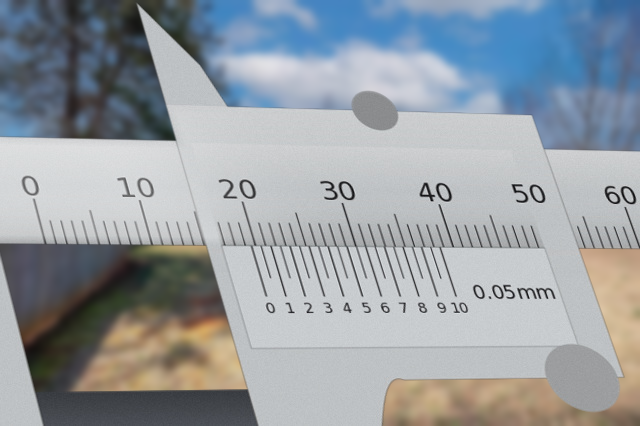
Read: 19.6,mm
